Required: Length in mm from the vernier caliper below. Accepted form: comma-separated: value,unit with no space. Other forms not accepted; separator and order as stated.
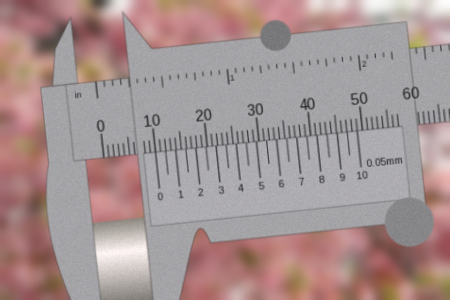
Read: 10.0,mm
